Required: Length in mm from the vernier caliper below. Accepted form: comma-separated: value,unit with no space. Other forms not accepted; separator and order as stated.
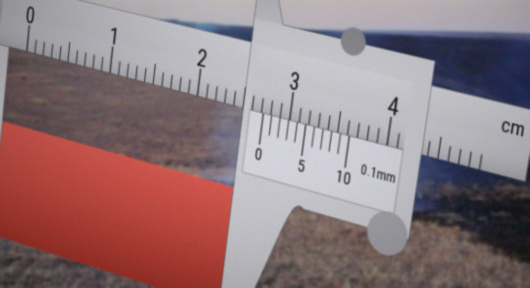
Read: 27.2,mm
